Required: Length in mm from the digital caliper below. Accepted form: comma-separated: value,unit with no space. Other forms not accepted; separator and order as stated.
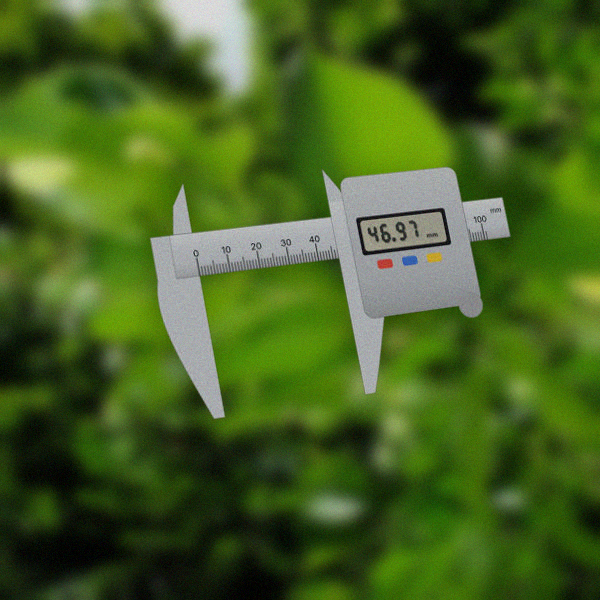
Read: 46.97,mm
